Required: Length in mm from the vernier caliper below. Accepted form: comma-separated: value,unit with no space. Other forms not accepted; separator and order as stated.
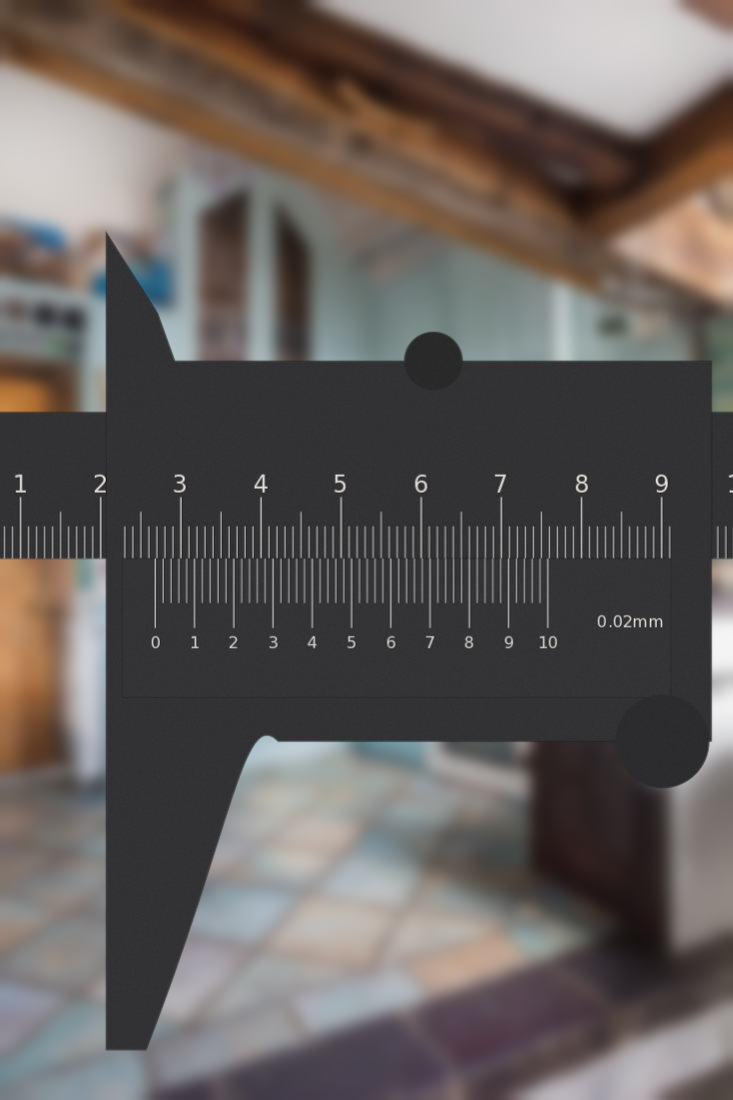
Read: 26.8,mm
